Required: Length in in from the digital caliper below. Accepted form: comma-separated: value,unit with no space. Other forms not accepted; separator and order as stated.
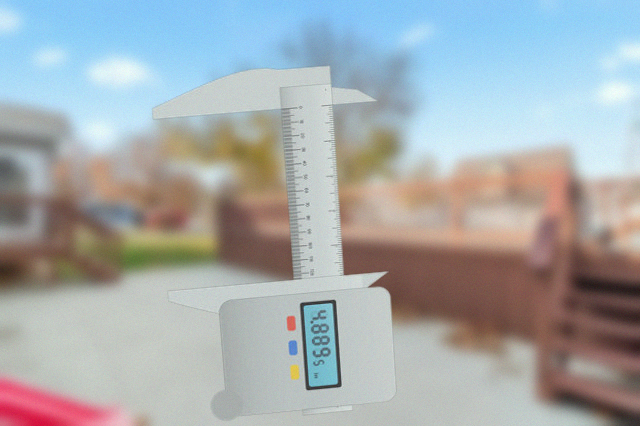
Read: 4.8895,in
